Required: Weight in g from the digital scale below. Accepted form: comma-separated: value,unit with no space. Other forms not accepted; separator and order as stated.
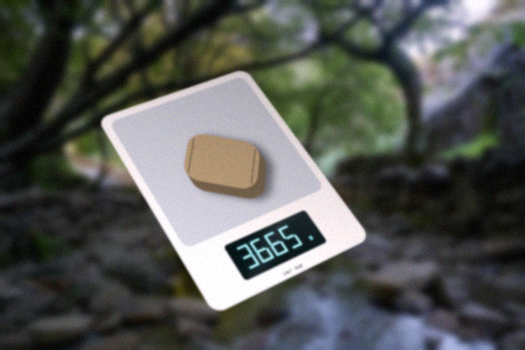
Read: 3665,g
